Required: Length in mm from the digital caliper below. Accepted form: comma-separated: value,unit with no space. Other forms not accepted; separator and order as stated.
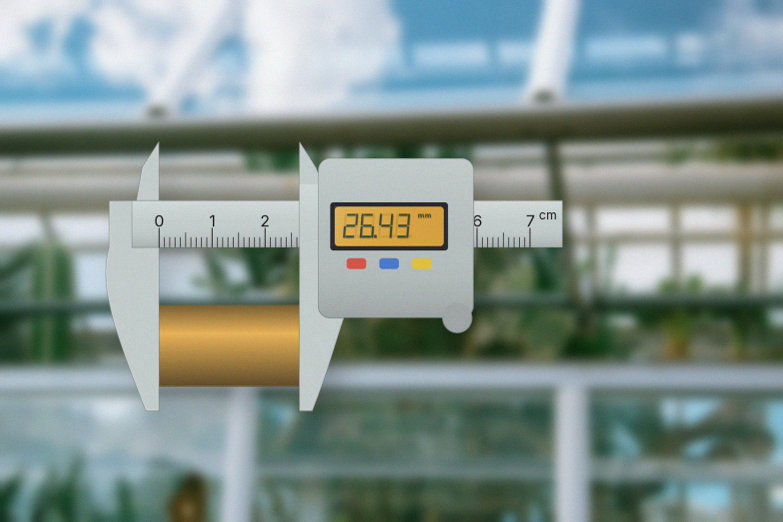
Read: 26.43,mm
